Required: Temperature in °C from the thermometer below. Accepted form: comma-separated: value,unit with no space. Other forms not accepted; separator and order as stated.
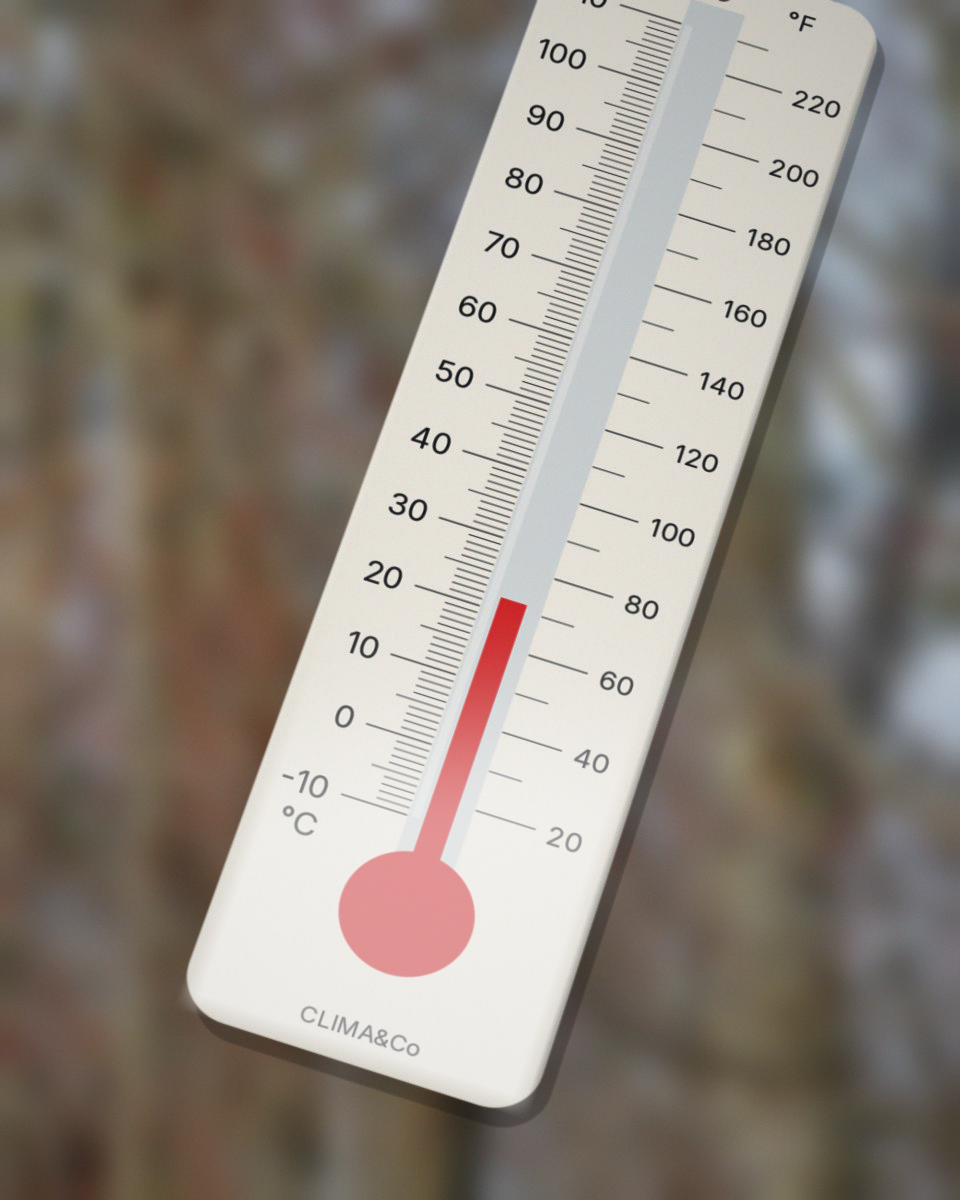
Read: 22,°C
